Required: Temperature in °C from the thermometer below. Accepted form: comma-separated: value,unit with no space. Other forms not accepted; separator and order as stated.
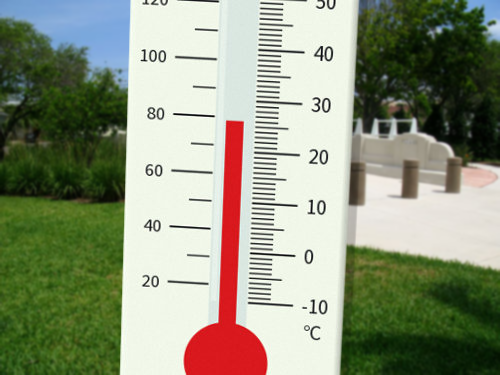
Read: 26,°C
